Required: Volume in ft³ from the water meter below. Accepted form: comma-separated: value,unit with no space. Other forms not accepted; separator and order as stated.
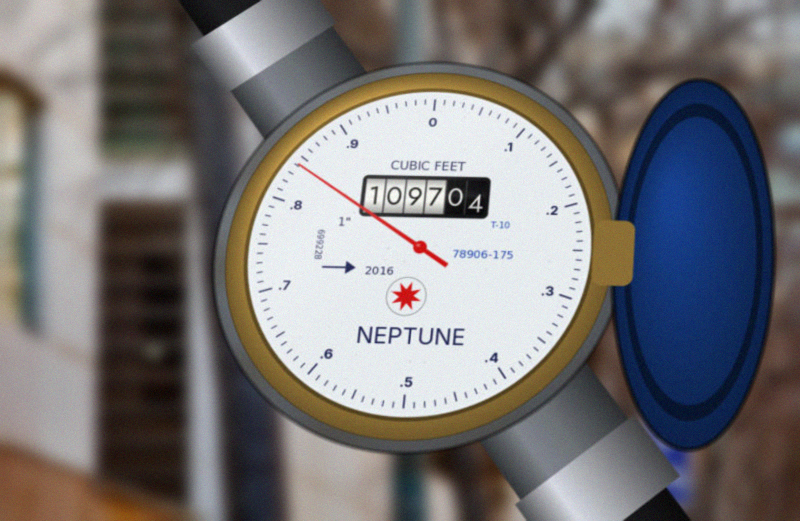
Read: 109703.84,ft³
